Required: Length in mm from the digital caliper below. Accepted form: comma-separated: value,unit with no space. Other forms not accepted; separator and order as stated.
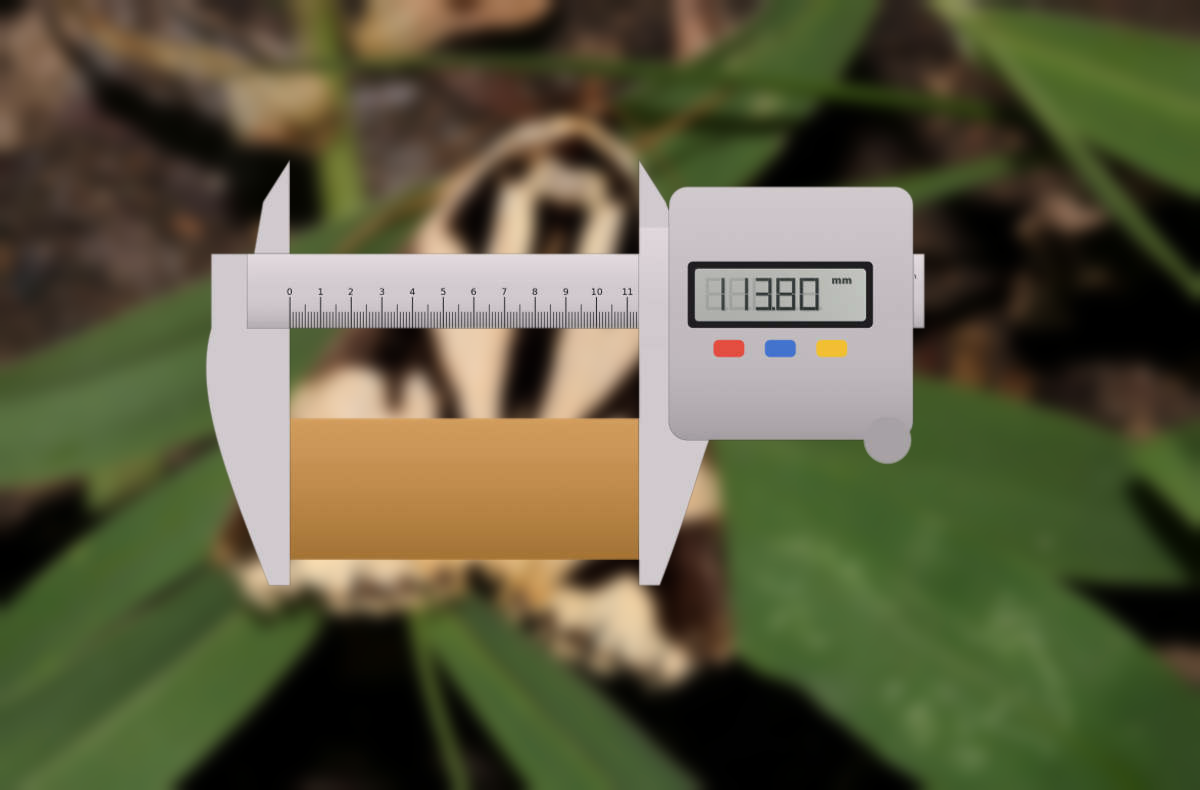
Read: 113.80,mm
